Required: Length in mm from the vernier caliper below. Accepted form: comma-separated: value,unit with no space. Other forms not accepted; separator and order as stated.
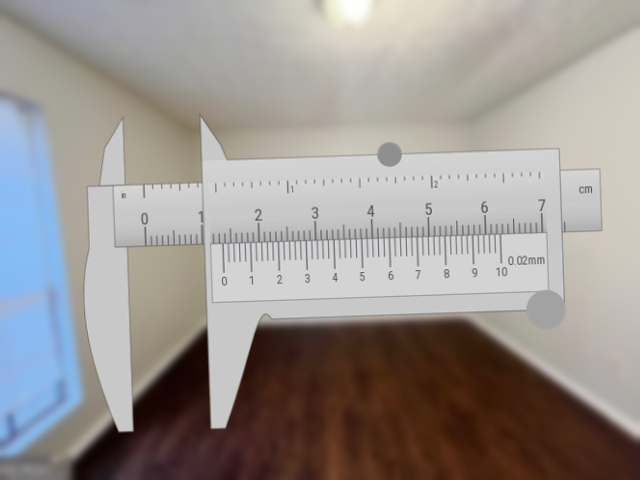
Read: 13.6,mm
